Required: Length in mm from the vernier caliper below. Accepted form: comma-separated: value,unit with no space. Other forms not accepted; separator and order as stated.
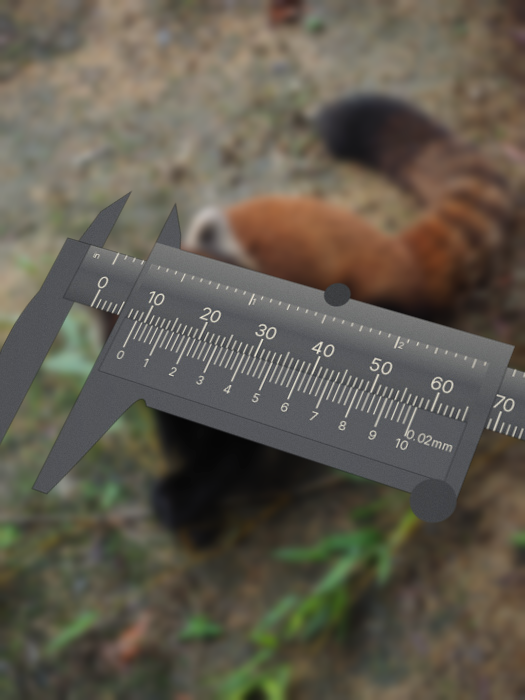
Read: 8.6,mm
